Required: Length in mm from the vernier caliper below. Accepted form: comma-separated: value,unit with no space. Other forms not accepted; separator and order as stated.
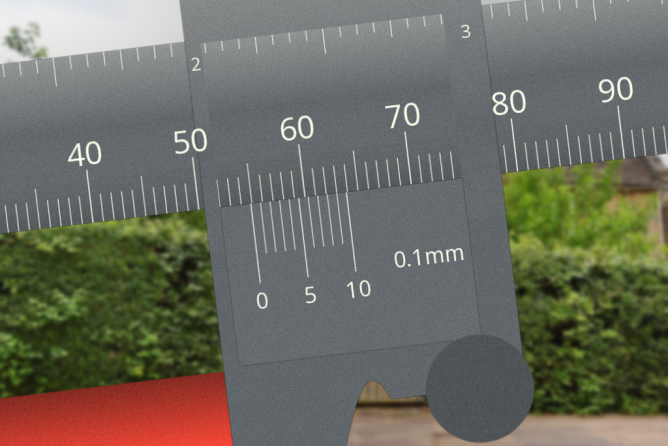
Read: 54.9,mm
